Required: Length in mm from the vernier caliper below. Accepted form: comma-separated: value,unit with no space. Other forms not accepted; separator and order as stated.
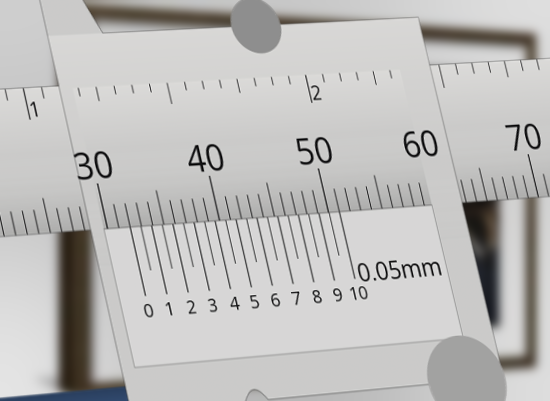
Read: 32.0,mm
